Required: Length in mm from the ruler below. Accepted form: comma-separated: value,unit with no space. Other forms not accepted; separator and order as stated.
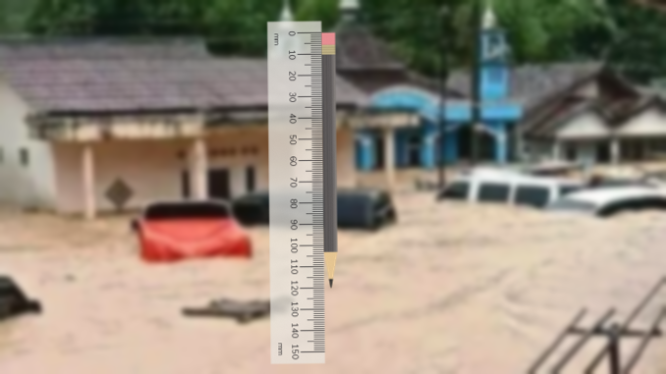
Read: 120,mm
